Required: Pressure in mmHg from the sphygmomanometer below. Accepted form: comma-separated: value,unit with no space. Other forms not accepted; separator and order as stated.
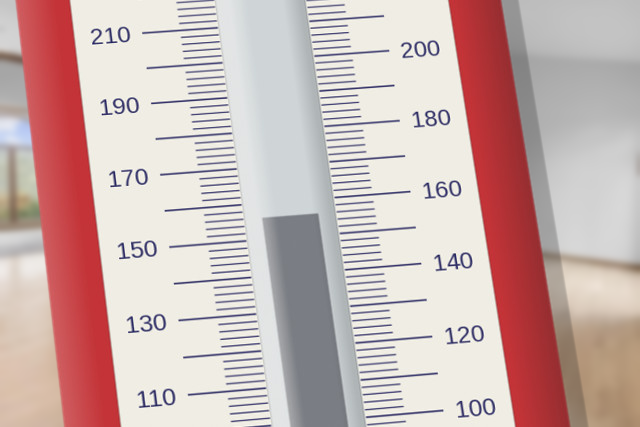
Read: 156,mmHg
